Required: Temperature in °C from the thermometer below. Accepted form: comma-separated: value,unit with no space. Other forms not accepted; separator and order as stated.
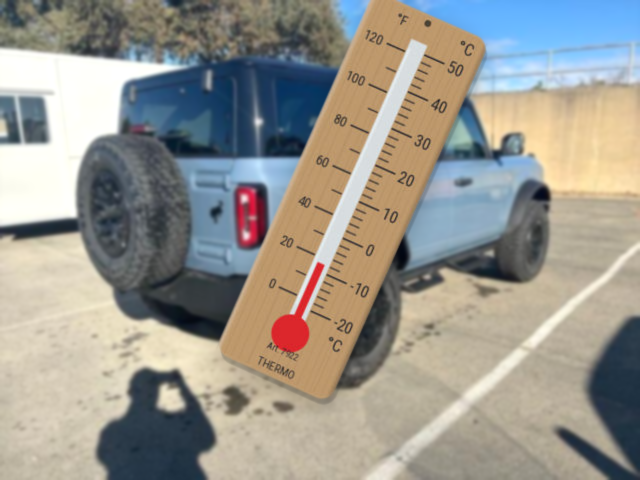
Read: -8,°C
